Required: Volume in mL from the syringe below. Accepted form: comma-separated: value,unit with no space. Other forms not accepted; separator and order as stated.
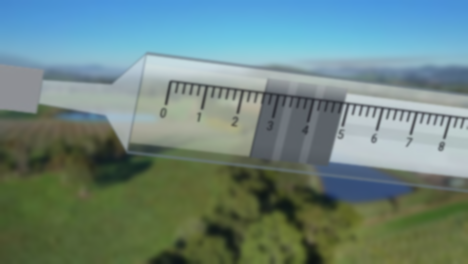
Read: 2.6,mL
